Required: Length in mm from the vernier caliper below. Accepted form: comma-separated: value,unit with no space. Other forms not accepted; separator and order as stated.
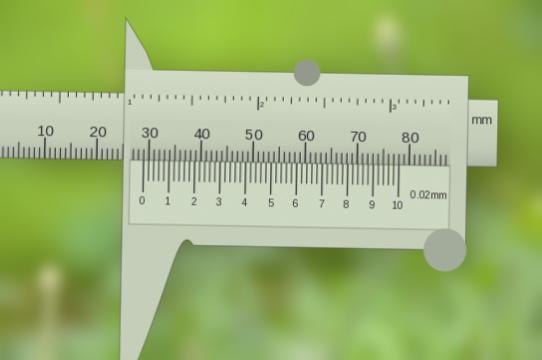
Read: 29.0,mm
